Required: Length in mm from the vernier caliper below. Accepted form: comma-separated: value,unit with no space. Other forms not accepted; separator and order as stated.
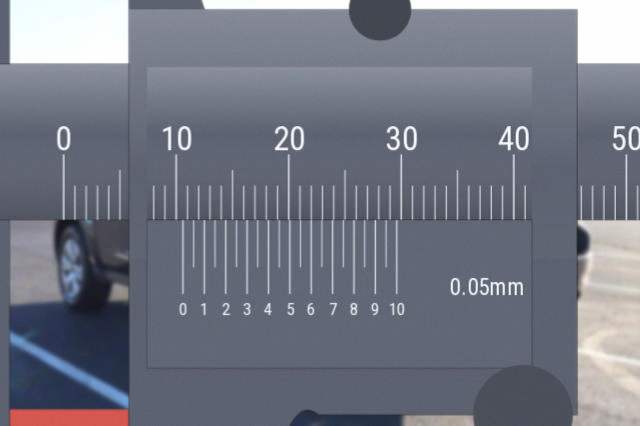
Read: 10.6,mm
